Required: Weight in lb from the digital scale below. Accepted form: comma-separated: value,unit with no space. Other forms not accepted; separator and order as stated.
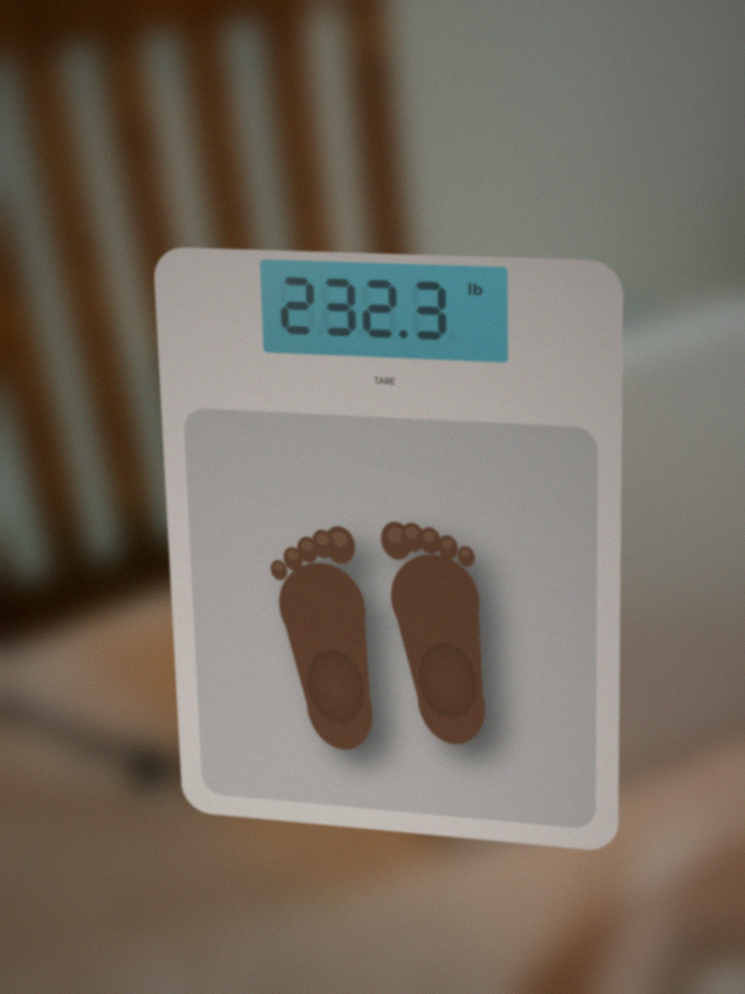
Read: 232.3,lb
